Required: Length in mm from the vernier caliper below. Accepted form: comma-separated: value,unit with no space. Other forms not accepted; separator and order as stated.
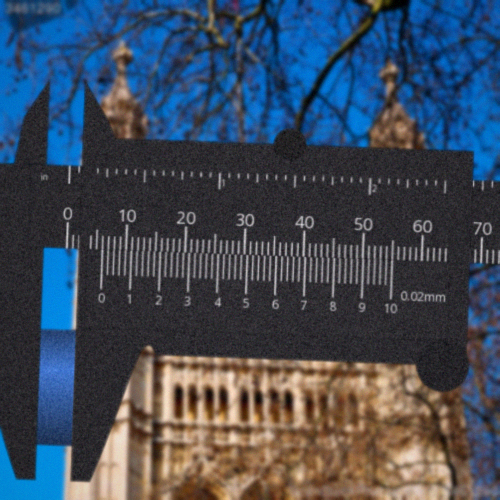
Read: 6.0,mm
